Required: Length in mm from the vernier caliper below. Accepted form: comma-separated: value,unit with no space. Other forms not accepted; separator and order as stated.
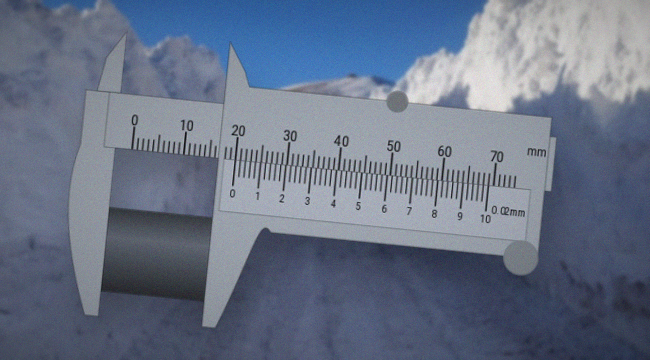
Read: 20.0,mm
